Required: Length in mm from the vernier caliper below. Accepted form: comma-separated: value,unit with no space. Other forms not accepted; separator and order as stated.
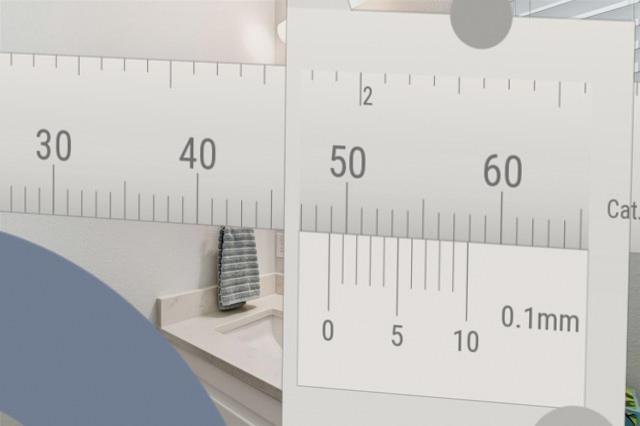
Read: 48.9,mm
